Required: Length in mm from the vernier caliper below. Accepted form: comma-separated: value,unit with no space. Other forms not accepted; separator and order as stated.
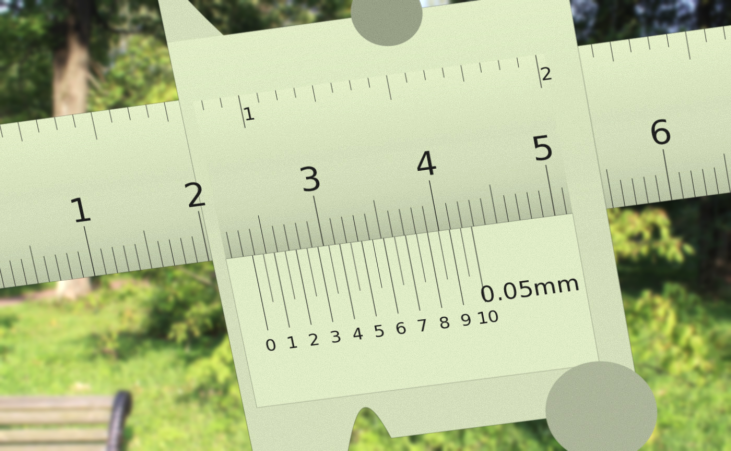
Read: 23.8,mm
